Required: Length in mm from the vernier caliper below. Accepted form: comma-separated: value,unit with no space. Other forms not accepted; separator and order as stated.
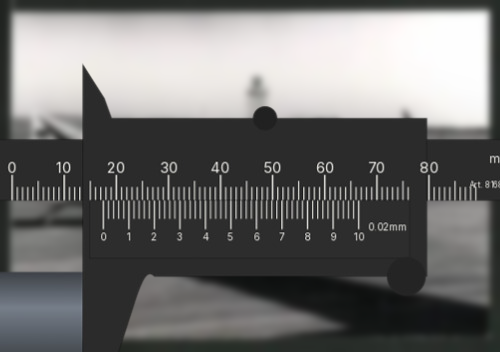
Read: 17.5,mm
